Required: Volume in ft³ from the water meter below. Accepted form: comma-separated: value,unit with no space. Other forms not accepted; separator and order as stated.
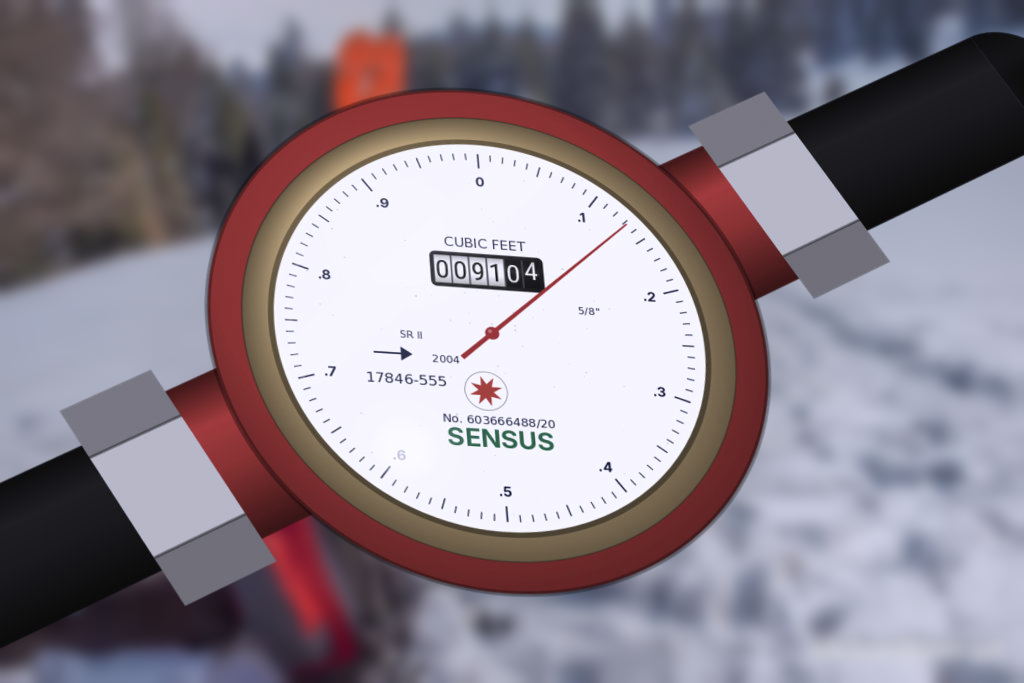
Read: 9104.13,ft³
